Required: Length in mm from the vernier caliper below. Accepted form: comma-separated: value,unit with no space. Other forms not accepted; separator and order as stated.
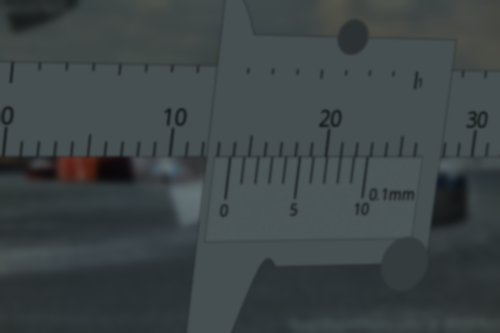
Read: 13.8,mm
